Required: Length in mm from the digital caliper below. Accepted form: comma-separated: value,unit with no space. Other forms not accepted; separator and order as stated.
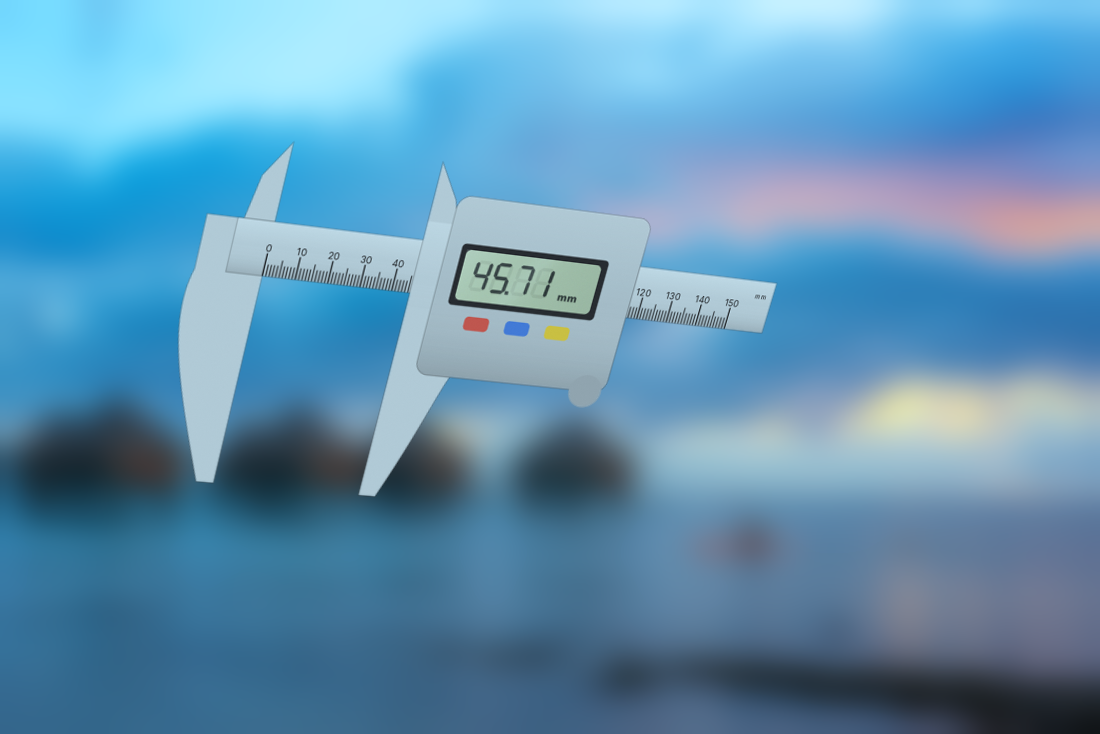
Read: 45.71,mm
